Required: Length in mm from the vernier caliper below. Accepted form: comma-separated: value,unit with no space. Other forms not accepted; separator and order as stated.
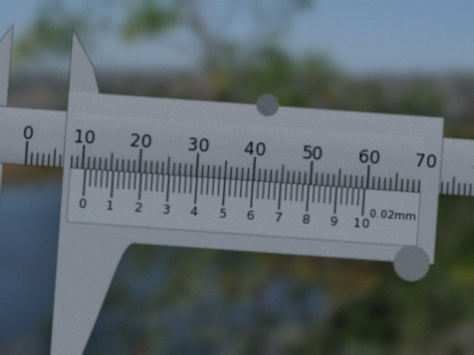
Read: 10.5,mm
